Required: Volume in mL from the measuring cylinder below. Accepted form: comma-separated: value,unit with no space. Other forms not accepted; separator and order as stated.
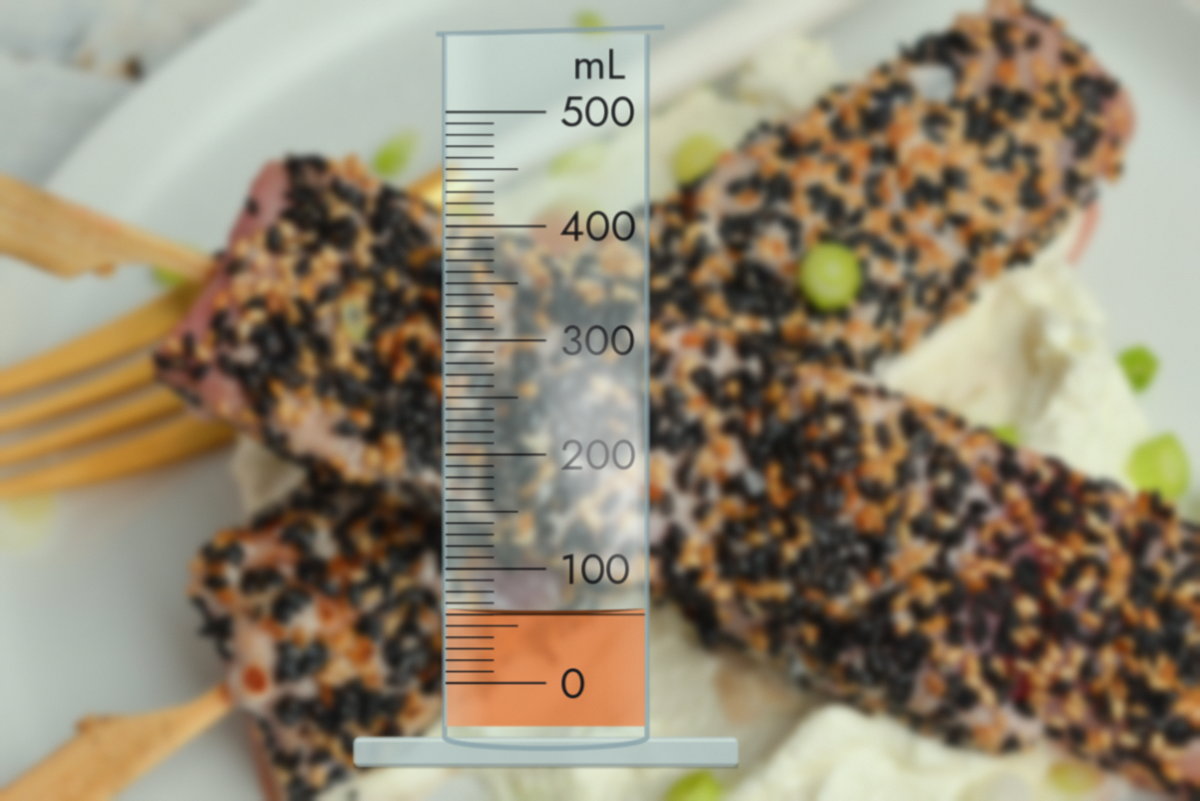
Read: 60,mL
